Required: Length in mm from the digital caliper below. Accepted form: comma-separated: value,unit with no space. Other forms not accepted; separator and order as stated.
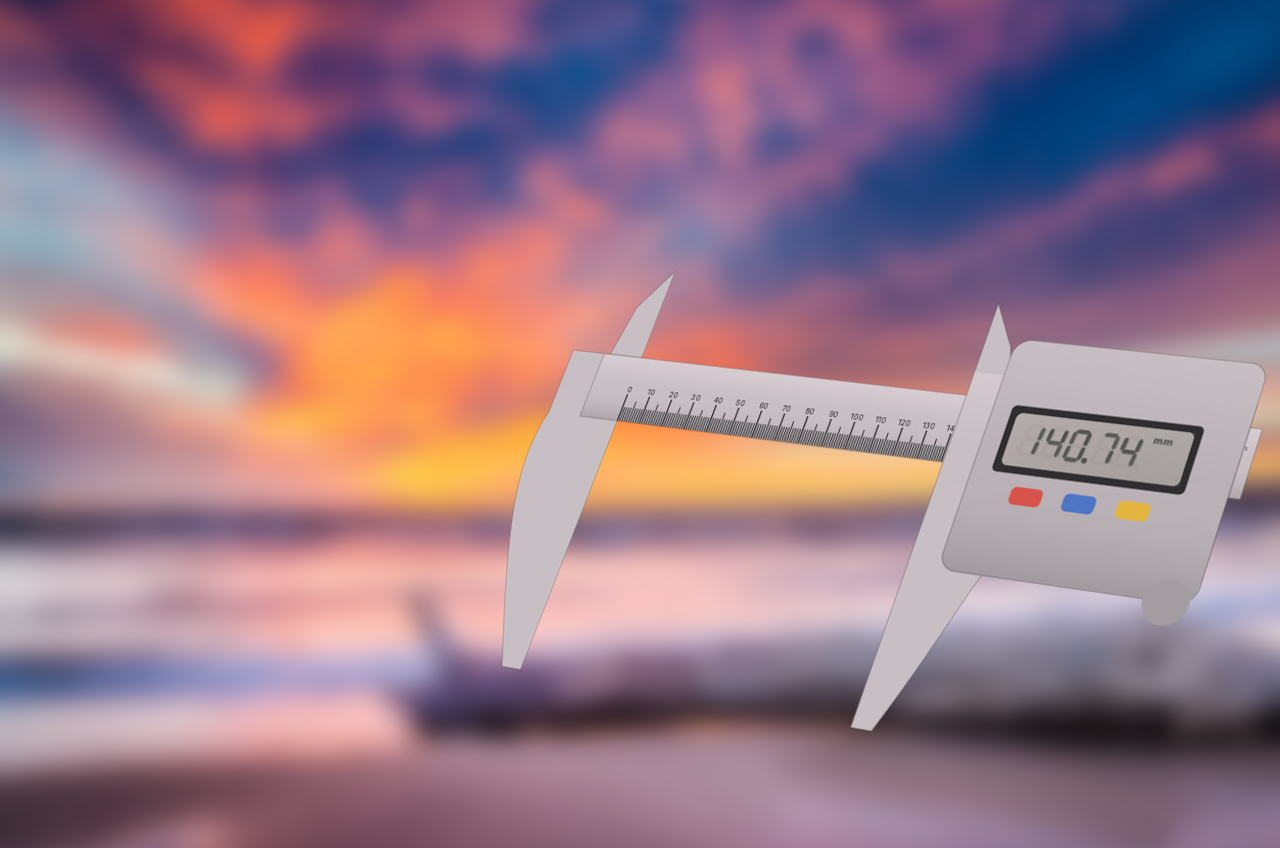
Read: 140.74,mm
